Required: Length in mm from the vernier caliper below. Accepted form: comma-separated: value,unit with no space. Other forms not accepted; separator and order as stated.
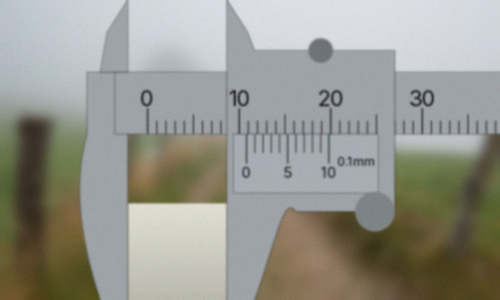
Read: 10.8,mm
